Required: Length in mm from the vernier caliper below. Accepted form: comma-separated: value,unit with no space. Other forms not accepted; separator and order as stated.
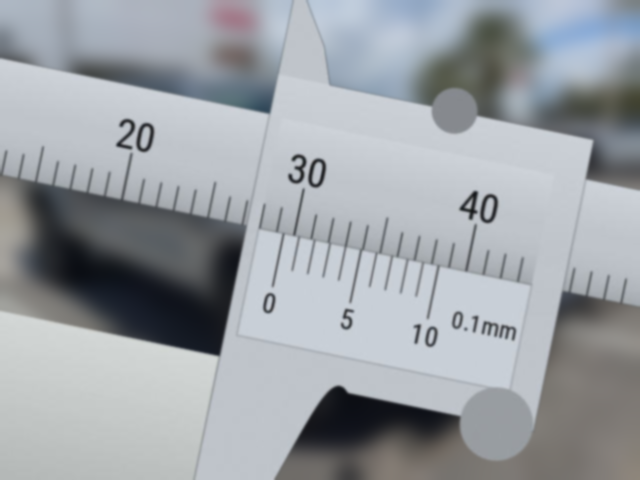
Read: 29.4,mm
